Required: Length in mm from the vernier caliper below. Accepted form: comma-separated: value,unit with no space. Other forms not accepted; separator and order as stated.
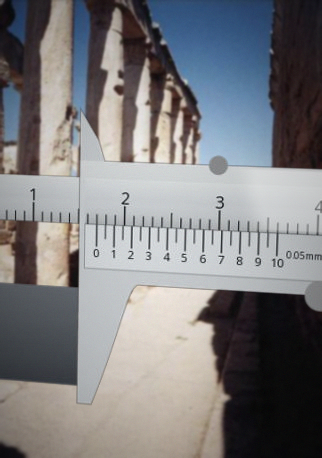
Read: 17.0,mm
